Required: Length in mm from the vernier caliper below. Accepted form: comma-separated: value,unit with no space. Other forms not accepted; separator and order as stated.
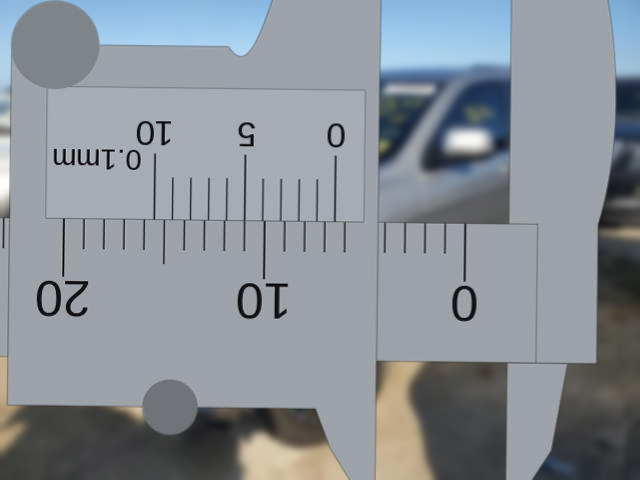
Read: 6.5,mm
